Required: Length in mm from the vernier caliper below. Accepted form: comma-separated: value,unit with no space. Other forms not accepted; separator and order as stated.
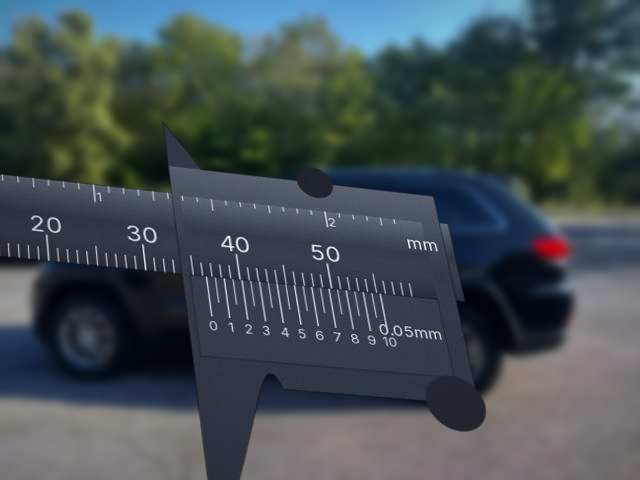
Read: 36.4,mm
